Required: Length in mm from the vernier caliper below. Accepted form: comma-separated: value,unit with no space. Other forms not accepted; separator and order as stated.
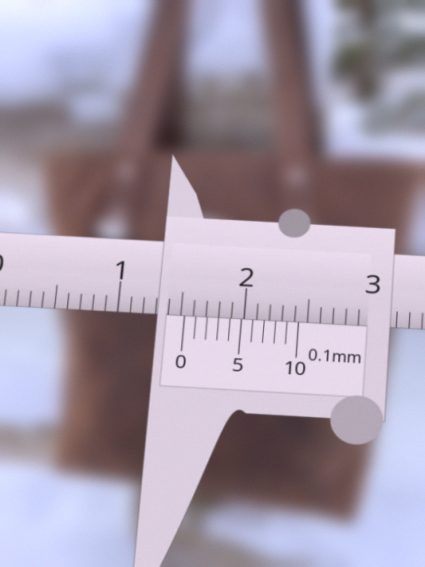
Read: 15.3,mm
